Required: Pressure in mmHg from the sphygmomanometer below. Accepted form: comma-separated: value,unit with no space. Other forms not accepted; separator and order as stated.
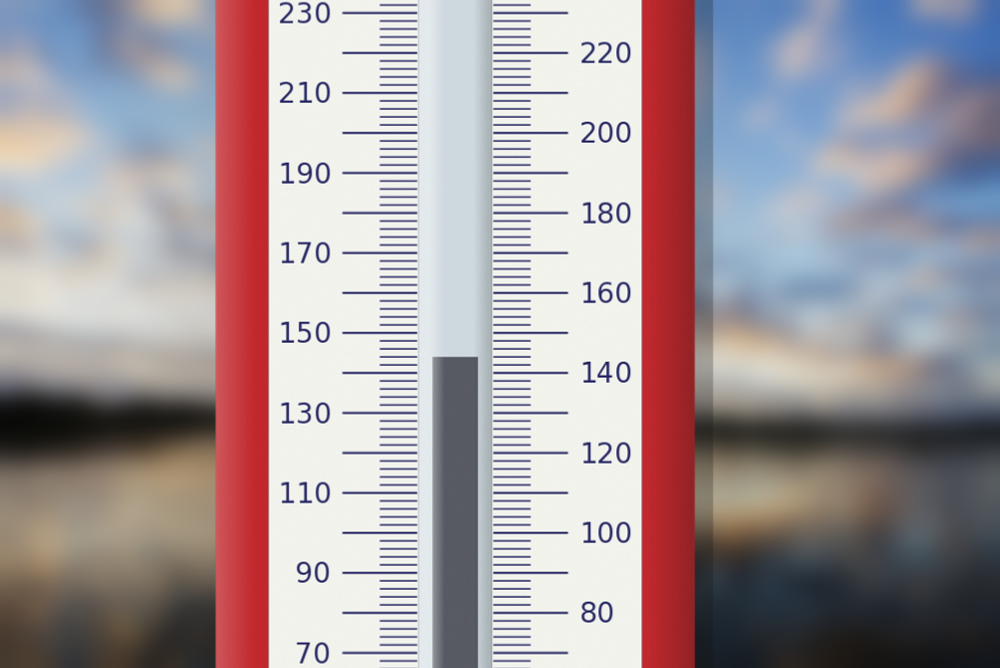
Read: 144,mmHg
